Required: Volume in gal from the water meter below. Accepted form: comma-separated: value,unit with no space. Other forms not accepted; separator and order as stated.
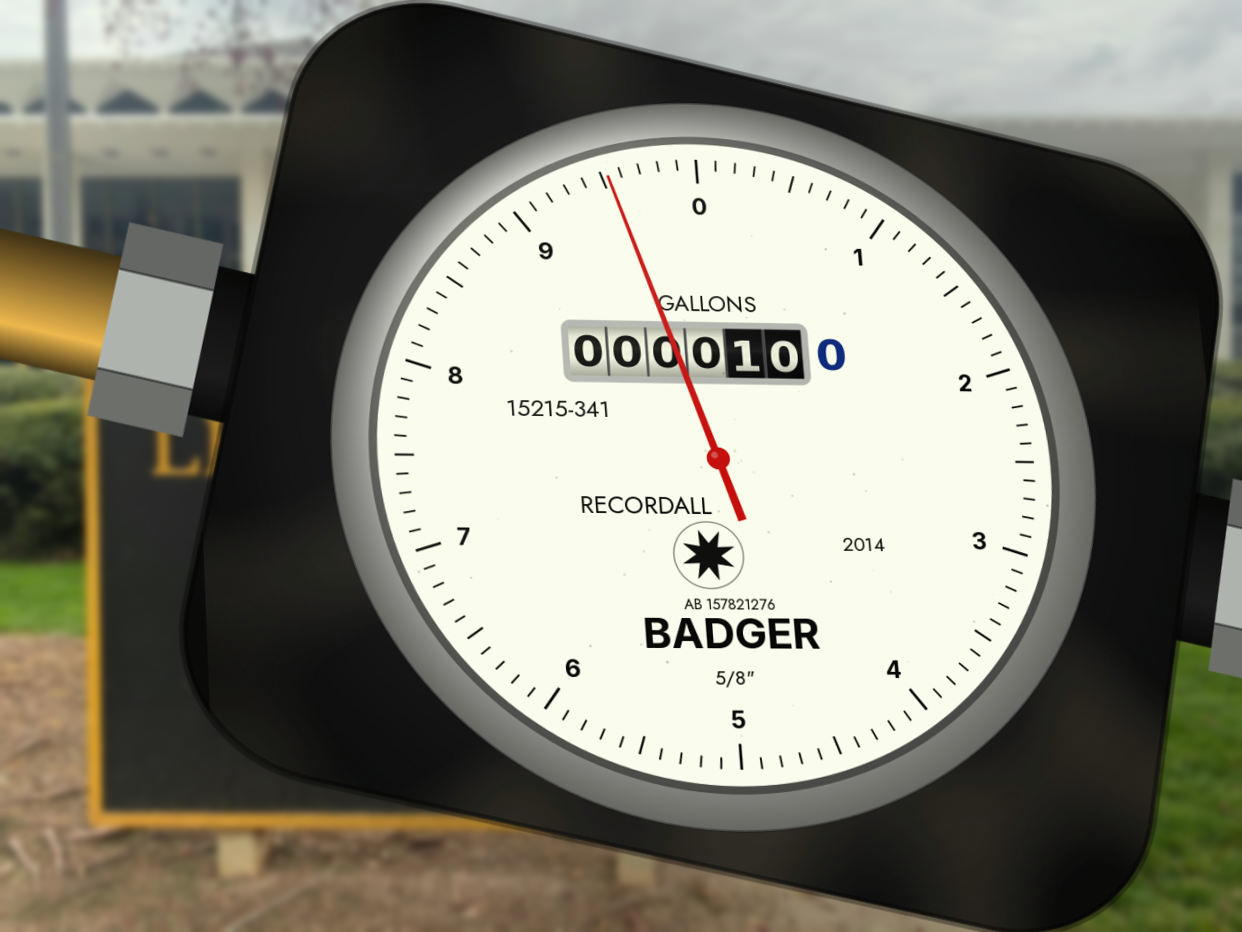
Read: 99.5,gal
